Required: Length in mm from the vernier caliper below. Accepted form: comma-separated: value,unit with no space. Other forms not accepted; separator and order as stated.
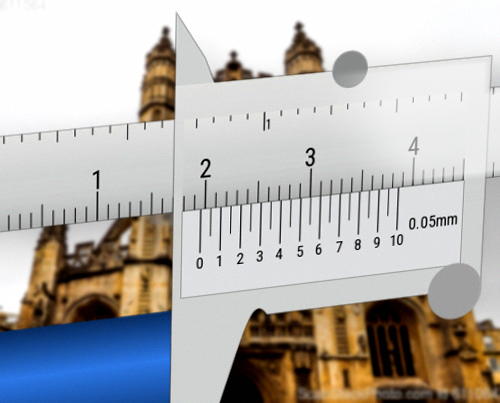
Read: 19.6,mm
